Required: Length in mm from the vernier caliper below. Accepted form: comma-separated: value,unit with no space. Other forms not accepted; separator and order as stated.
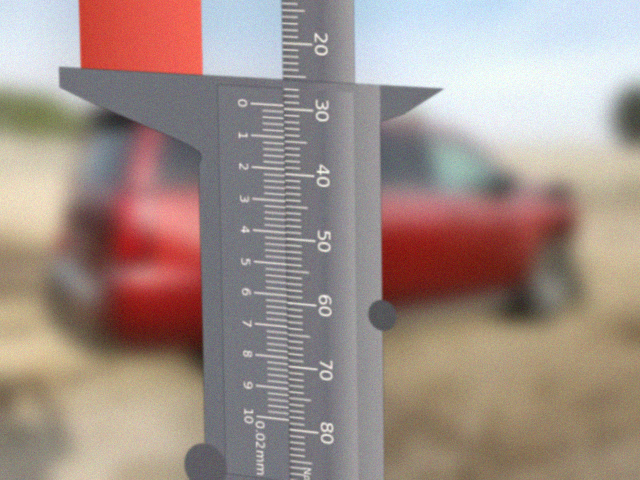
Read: 29.5,mm
